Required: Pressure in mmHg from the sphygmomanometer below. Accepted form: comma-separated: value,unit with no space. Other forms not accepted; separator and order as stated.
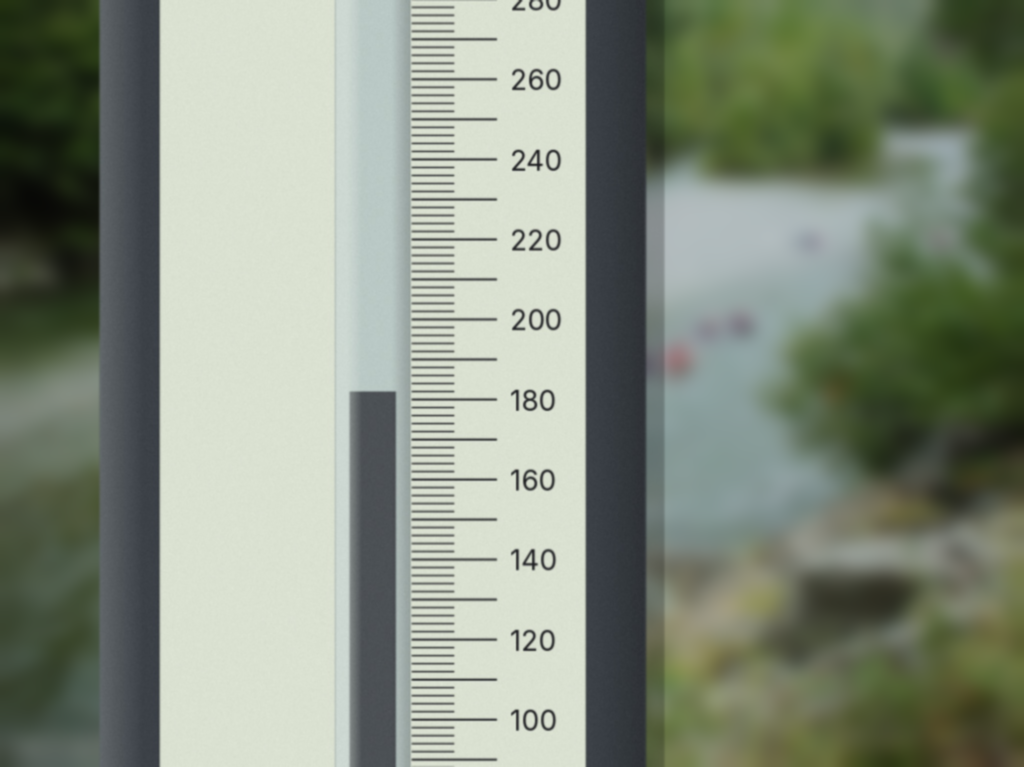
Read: 182,mmHg
